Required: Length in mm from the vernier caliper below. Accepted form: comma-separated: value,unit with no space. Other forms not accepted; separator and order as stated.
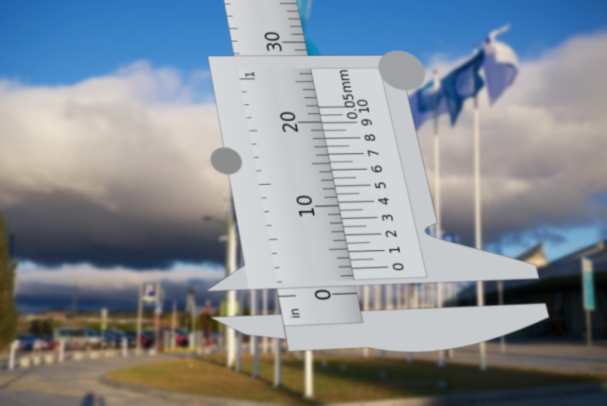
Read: 2.8,mm
